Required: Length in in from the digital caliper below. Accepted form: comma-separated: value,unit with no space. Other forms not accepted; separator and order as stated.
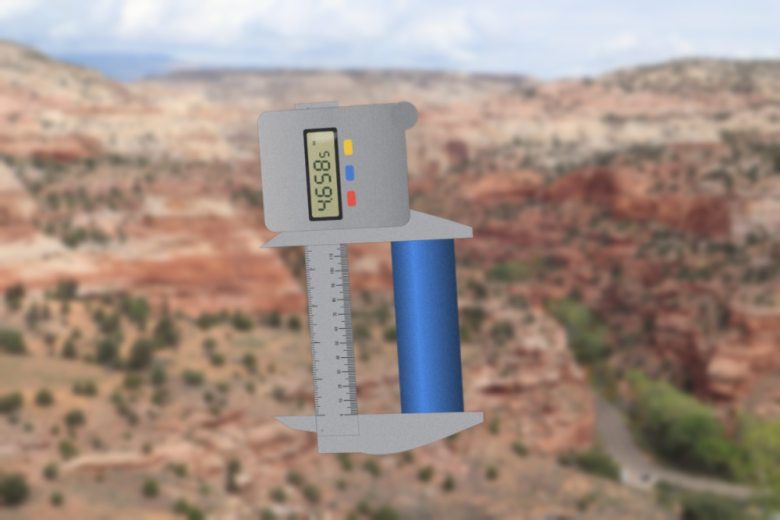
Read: 4.6585,in
